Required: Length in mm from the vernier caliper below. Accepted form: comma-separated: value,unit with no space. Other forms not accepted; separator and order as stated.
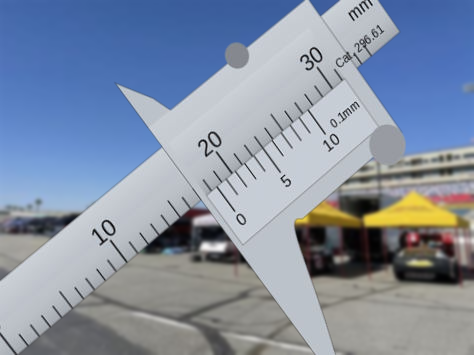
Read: 18.5,mm
